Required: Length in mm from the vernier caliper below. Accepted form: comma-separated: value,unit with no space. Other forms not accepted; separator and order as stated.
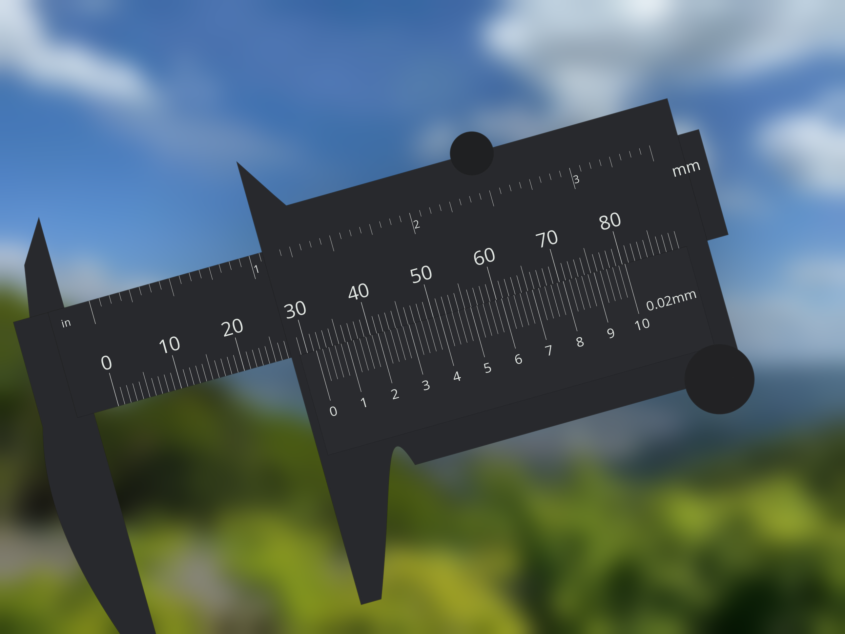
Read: 31.4,mm
